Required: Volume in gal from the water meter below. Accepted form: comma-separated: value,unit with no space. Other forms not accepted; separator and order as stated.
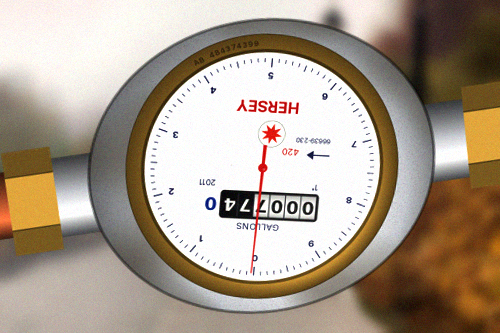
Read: 7740.0,gal
